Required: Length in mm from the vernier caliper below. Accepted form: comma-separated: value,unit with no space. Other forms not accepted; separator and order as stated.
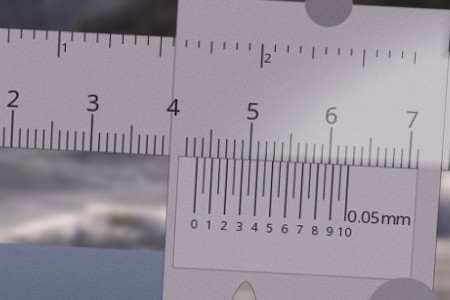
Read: 43.4,mm
